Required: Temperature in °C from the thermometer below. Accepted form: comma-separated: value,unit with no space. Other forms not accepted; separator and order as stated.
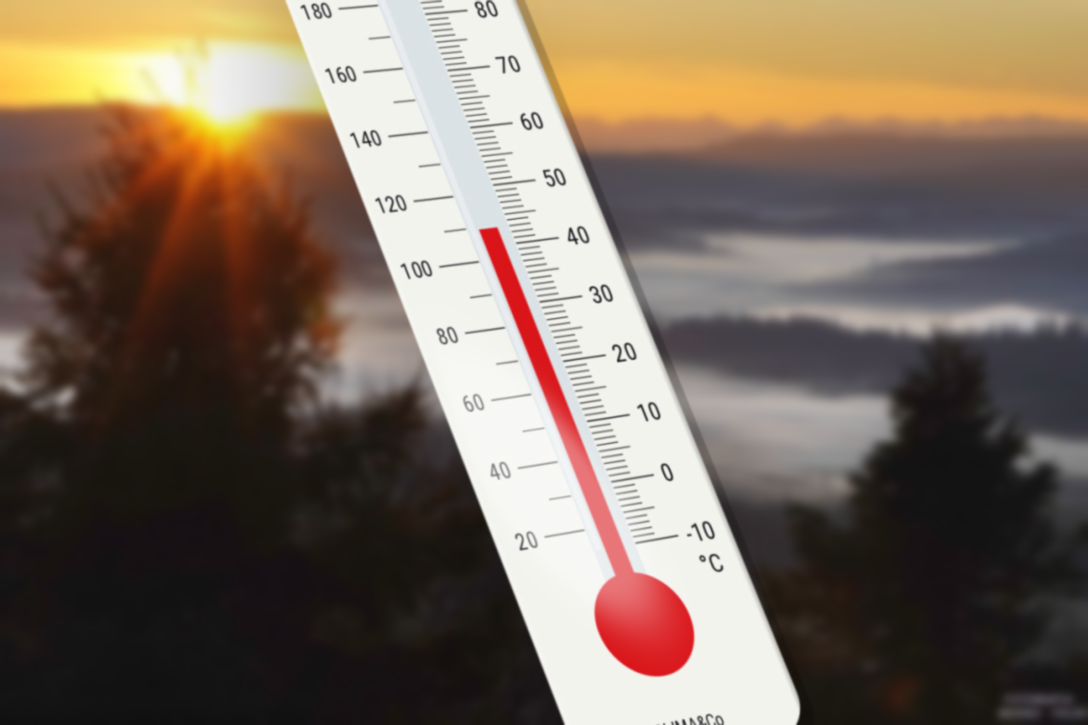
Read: 43,°C
